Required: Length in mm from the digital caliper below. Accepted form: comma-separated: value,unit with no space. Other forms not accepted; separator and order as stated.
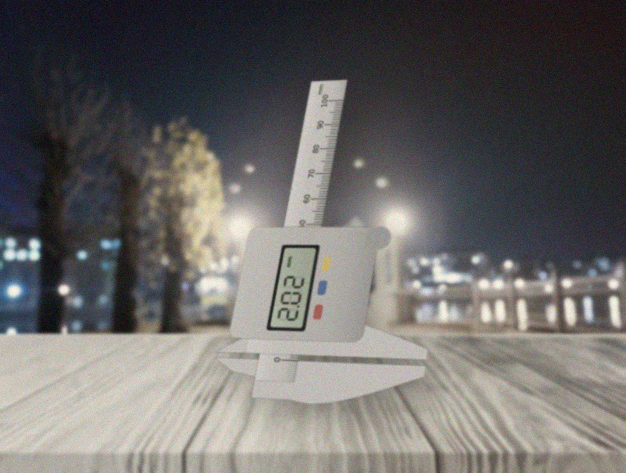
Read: 2.02,mm
